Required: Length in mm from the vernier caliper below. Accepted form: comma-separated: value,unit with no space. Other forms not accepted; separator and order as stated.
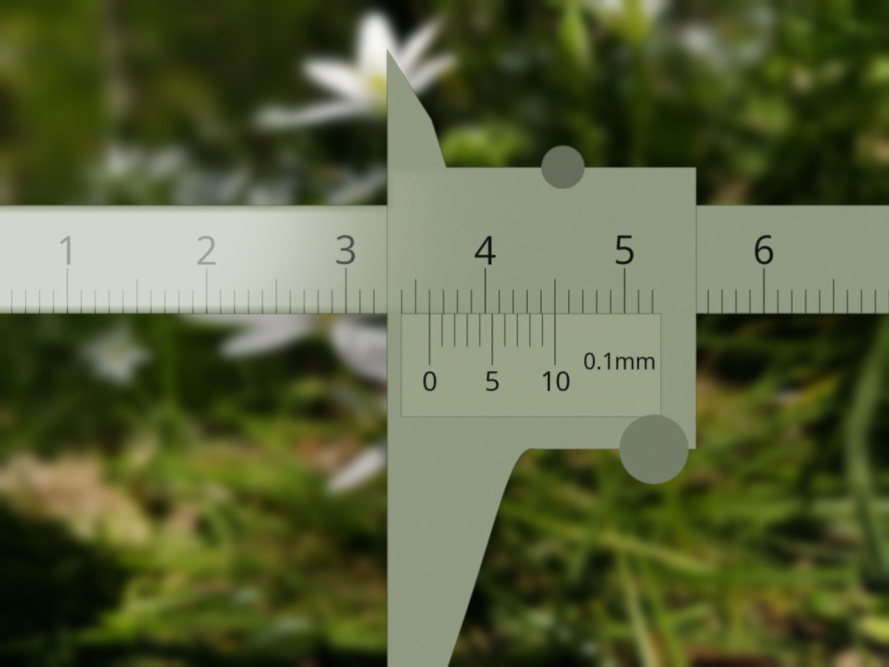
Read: 36.0,mm
